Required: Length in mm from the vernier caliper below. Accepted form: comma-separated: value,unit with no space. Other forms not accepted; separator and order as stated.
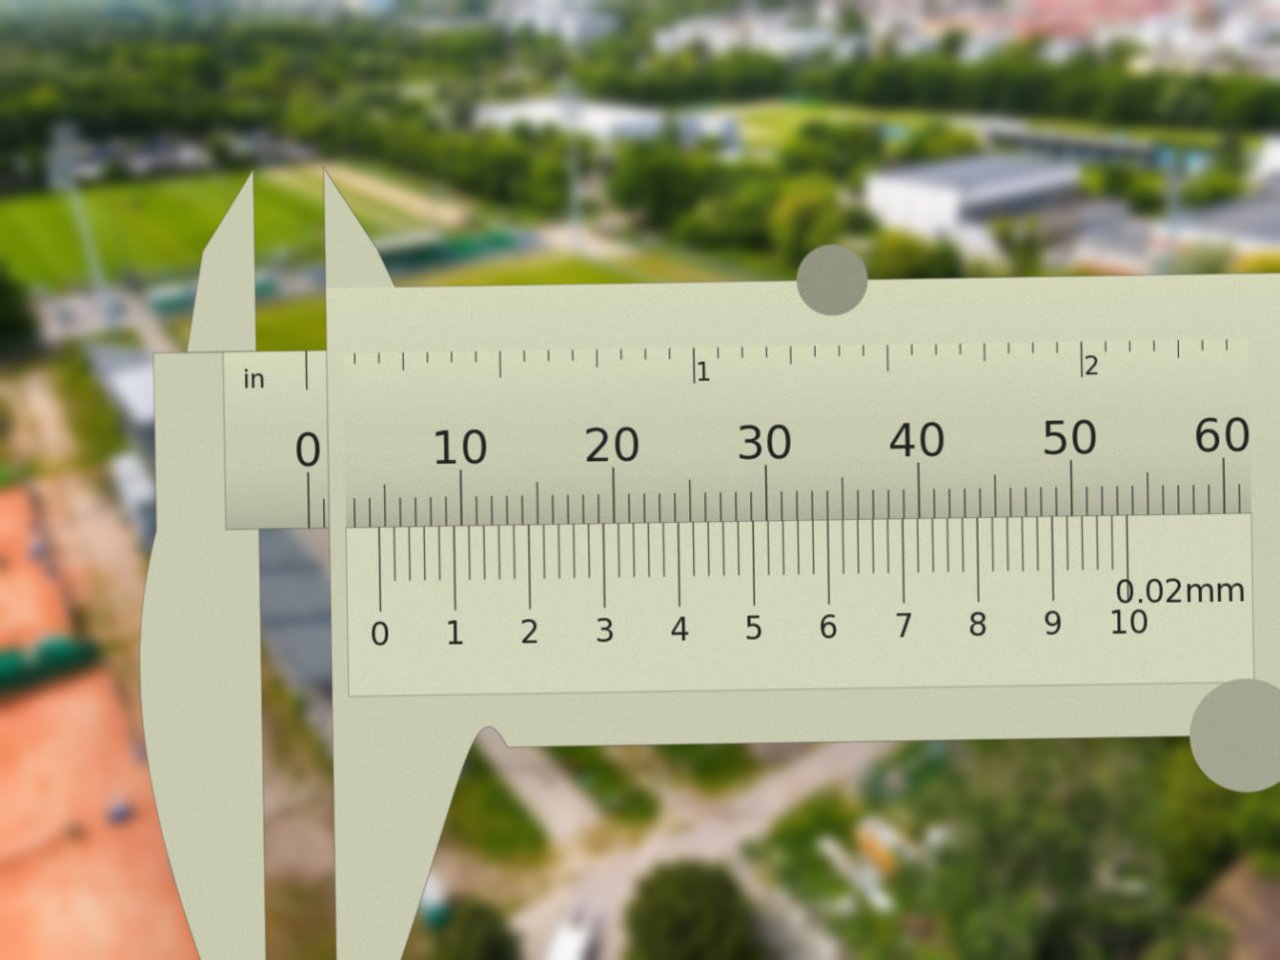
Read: 4.6,mm
